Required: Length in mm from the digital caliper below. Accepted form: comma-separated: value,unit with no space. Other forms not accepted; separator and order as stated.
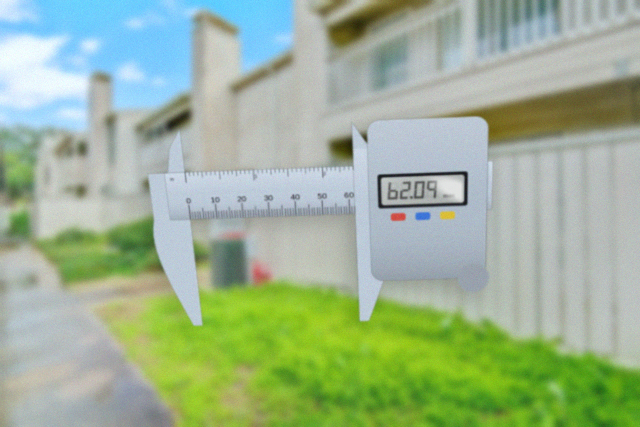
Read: 62.09,mm
